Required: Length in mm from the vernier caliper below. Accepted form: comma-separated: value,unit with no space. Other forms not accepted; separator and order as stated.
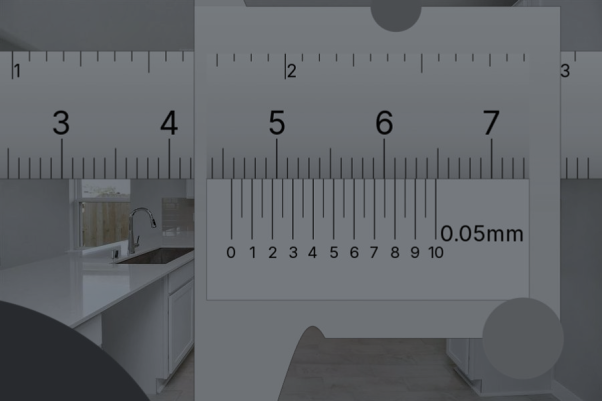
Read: 45.8,mm
